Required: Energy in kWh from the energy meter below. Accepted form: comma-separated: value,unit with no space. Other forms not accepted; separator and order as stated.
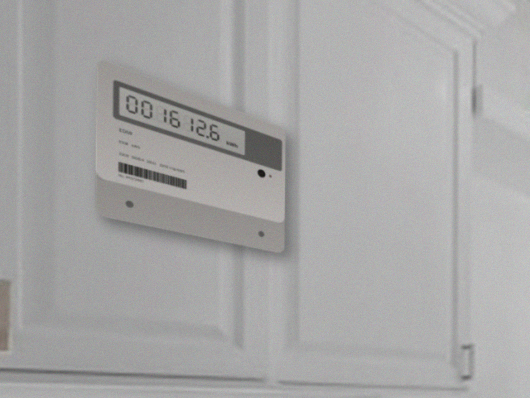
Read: 1612.6,kWh
